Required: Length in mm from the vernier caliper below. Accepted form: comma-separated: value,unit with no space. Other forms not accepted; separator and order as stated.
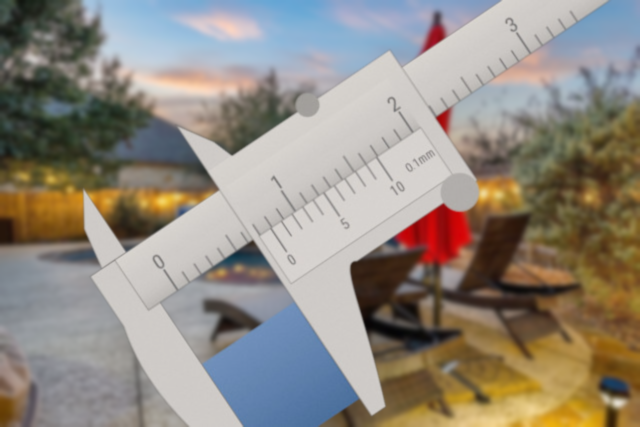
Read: 7.9,mm
